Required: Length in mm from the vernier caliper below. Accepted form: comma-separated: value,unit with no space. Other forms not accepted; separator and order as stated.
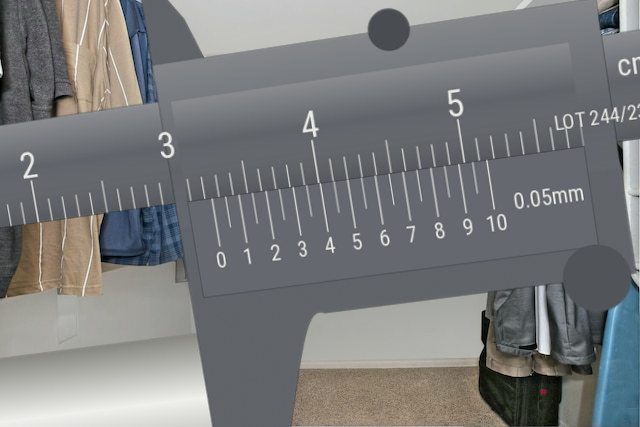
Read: 32.5,mm
